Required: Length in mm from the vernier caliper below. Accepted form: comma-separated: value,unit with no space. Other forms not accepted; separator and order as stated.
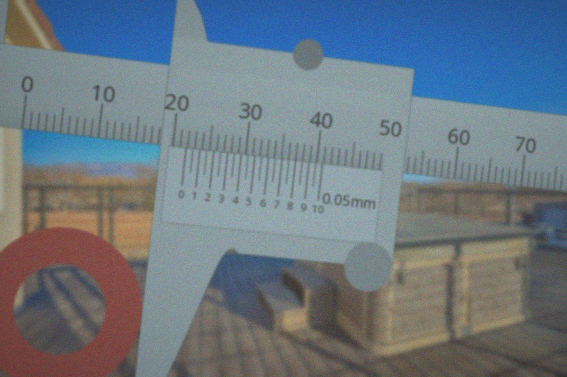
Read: 21.8,mm
